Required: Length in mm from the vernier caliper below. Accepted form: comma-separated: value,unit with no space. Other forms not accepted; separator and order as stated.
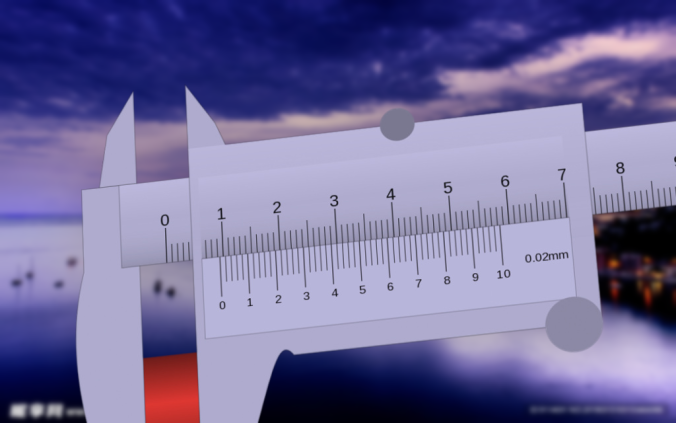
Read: 9.4,mm
